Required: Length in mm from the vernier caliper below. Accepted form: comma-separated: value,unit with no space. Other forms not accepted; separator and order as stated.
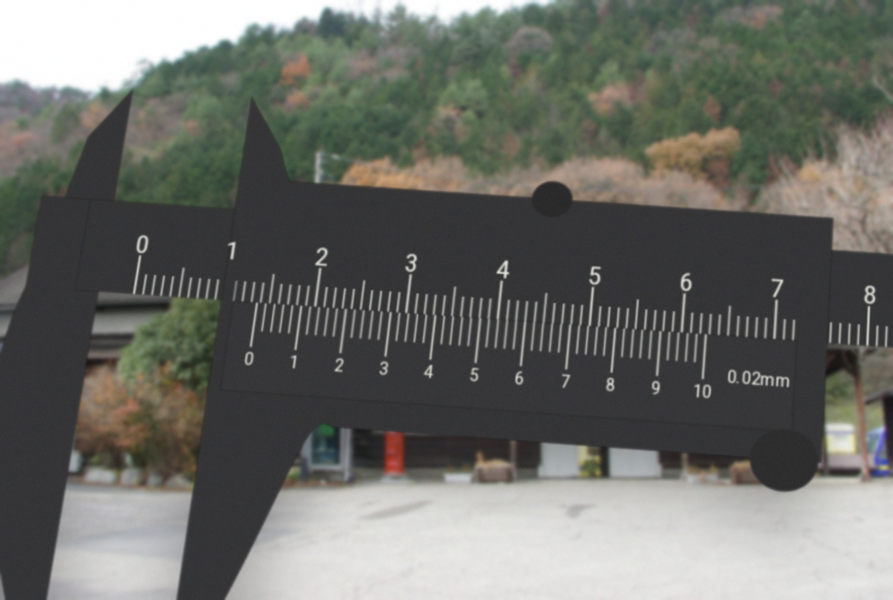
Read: 13.6,mm
